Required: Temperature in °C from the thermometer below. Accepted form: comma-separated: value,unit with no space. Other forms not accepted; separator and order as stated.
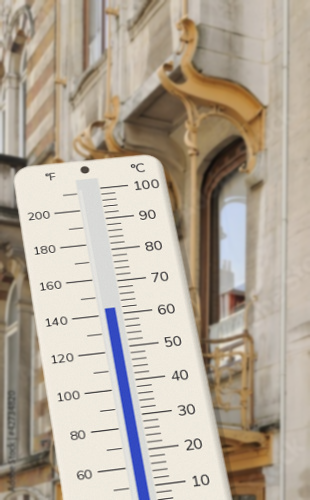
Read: 62,°C
